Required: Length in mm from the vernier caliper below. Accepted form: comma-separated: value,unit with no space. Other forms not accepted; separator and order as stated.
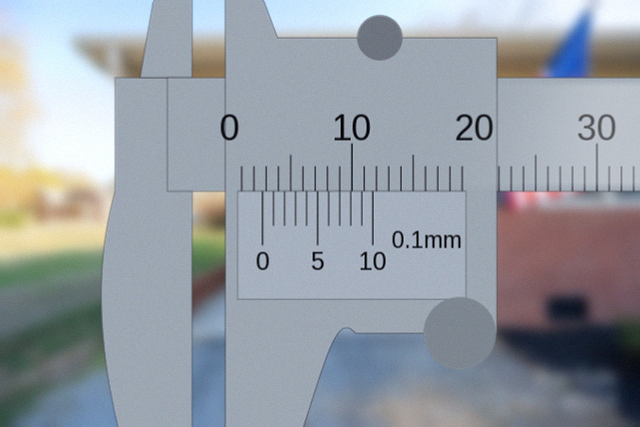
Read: 2.7,mm
